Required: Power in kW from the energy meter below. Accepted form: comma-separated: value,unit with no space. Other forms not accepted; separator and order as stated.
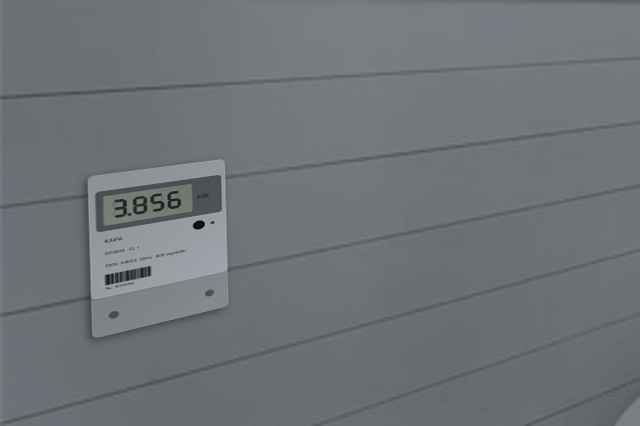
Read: 3.856,kW
